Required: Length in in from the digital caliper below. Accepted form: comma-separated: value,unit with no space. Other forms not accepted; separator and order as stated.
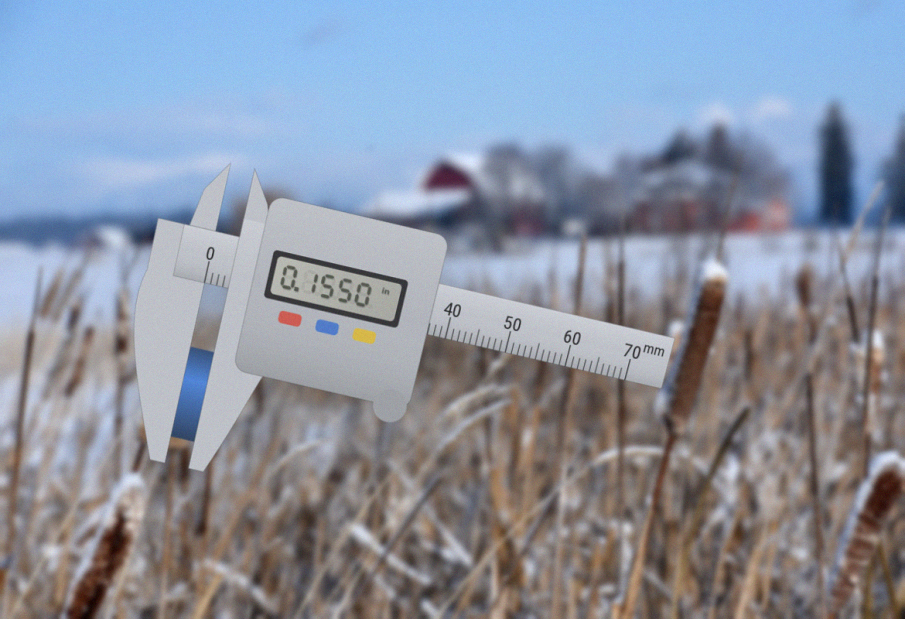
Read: 0.1550,in
